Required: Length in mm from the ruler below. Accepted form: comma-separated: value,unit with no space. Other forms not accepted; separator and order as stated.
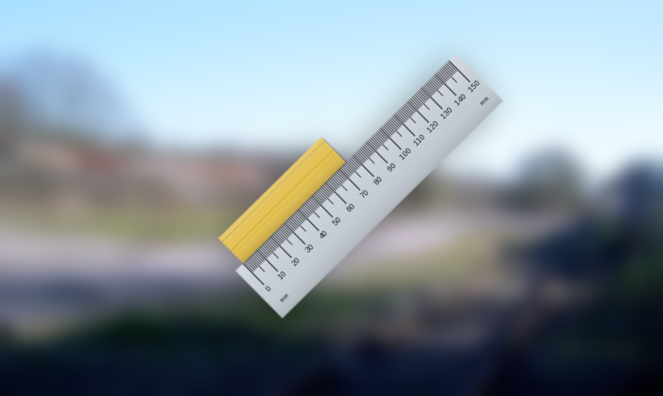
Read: 75,mm
